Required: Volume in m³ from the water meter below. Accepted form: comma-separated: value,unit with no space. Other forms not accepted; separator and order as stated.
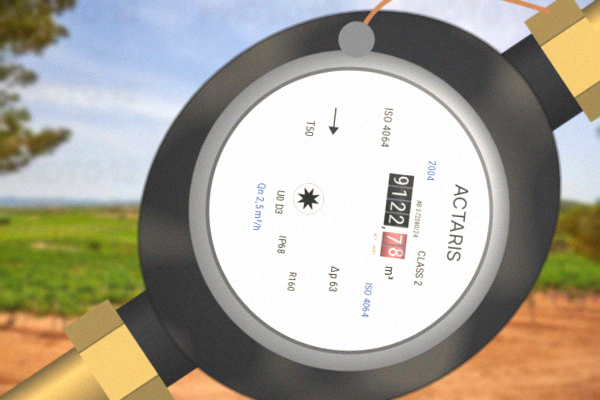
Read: 9122.78,m³
